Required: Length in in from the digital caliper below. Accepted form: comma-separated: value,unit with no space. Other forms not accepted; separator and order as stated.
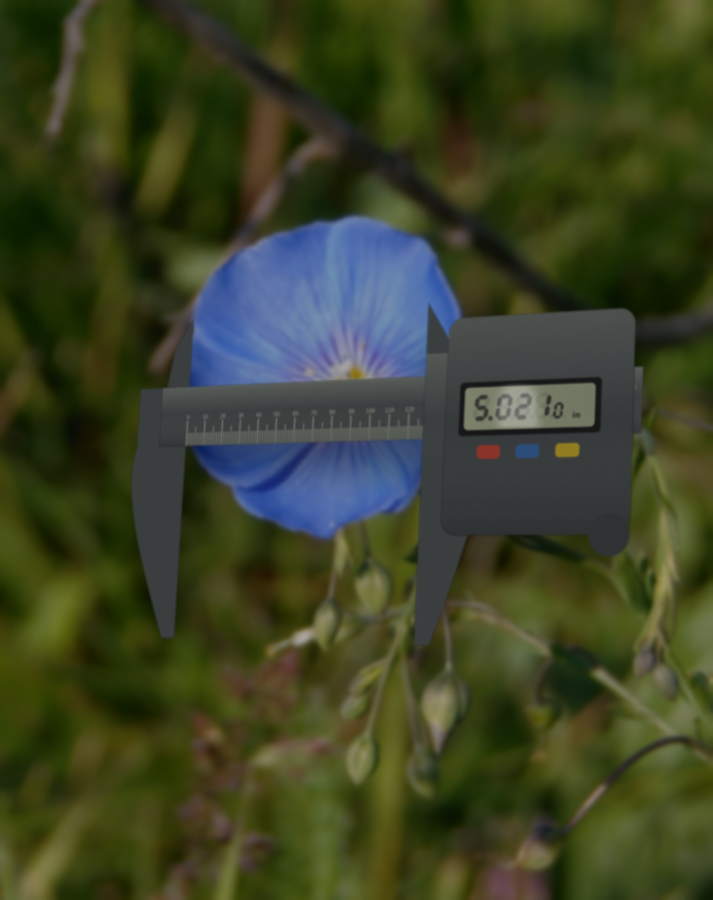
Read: 5.0210,in
